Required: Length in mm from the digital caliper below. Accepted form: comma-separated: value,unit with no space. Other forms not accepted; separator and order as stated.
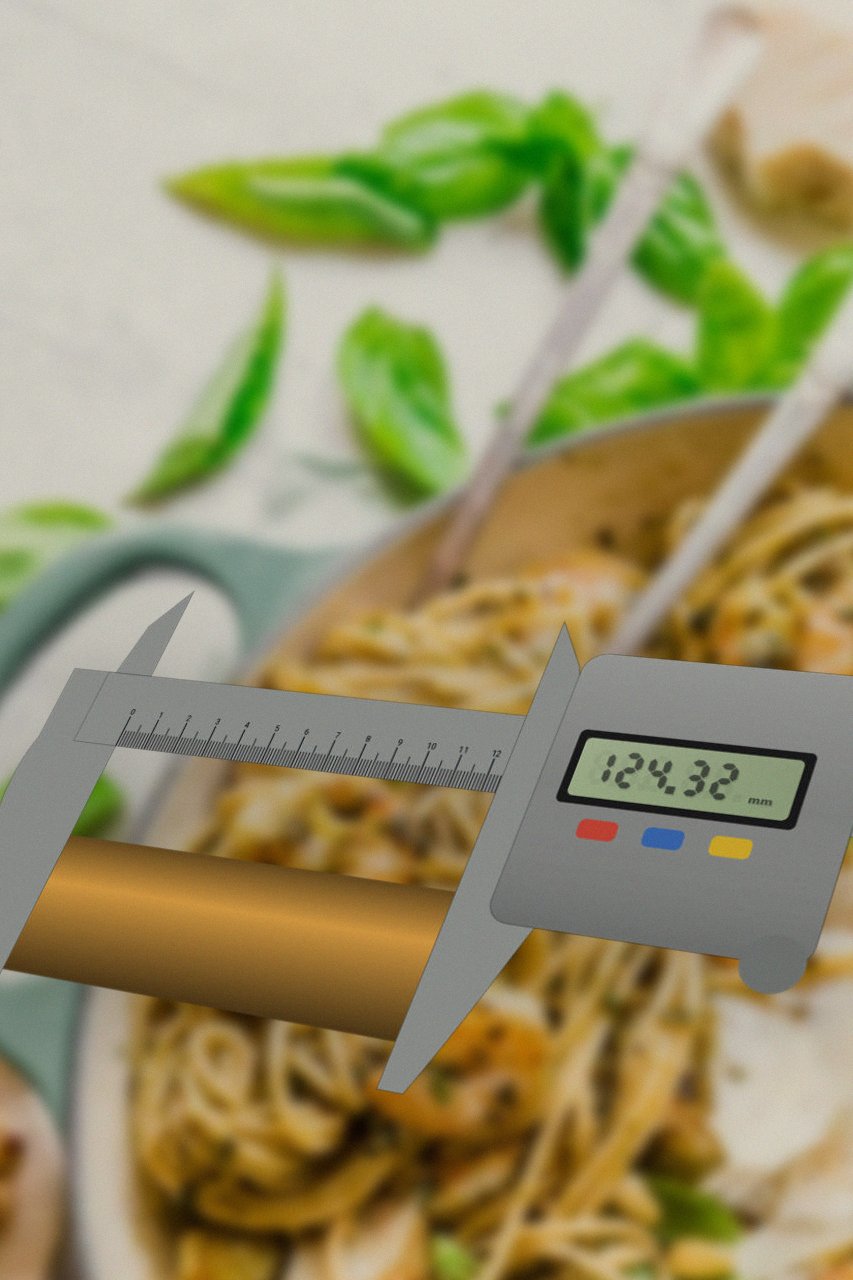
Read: 124.32,mm
